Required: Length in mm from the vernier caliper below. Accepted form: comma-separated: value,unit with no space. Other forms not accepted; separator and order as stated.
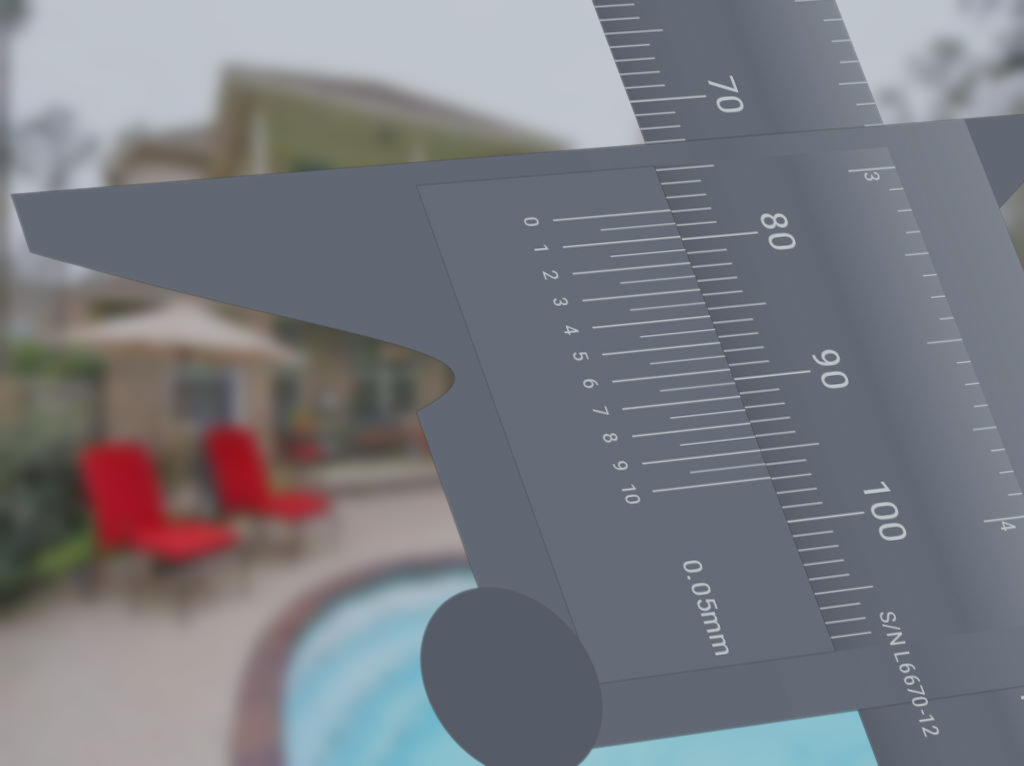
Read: 77.9,mm
